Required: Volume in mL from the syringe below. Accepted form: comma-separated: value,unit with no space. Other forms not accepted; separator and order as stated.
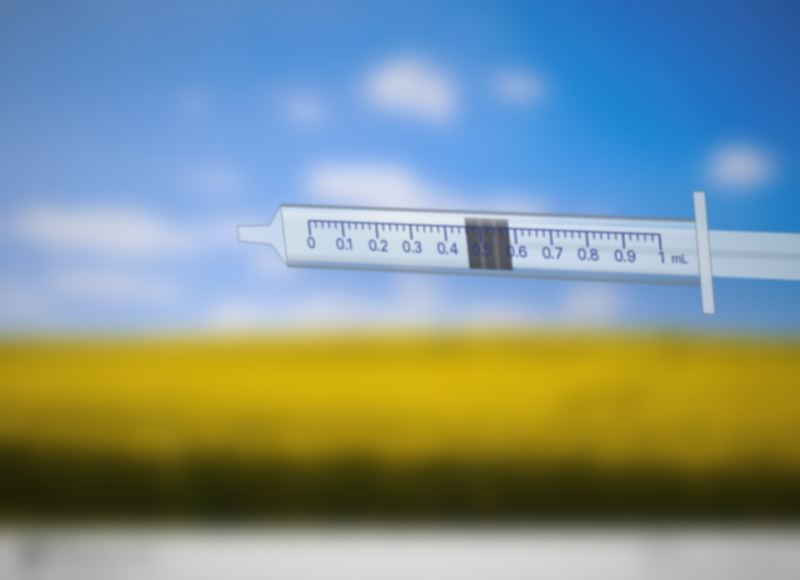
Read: 0.46,mL
